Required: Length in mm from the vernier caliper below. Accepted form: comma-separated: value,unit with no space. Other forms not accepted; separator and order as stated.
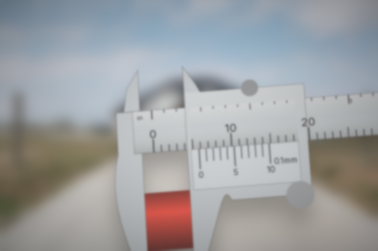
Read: 5.8,mm
